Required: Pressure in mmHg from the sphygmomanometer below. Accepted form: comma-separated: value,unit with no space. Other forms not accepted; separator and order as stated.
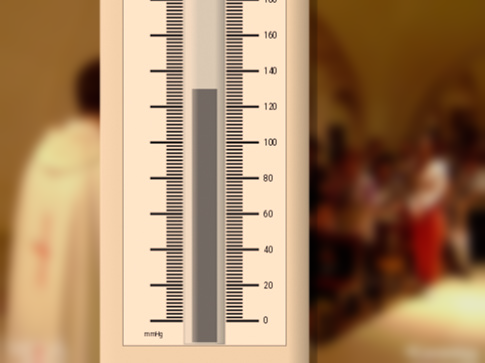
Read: 130,mmHg
